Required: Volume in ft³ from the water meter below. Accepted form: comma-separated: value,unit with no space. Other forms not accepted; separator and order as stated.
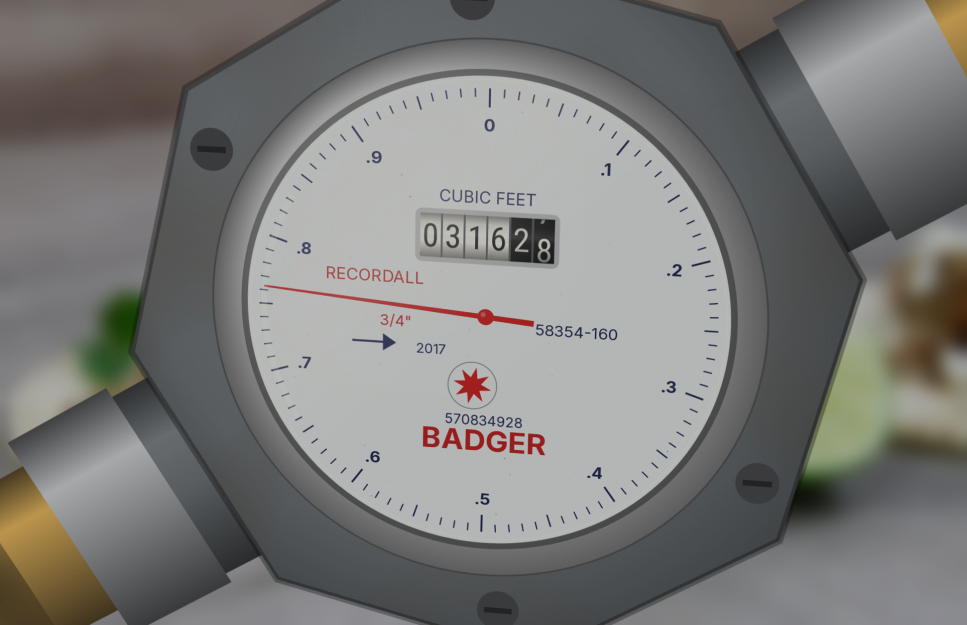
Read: 31627.76,ft³
